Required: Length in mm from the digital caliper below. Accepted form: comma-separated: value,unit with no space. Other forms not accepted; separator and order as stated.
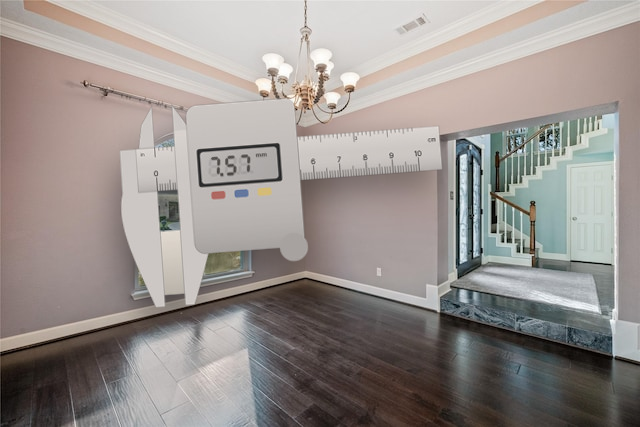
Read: 7.57,mm
